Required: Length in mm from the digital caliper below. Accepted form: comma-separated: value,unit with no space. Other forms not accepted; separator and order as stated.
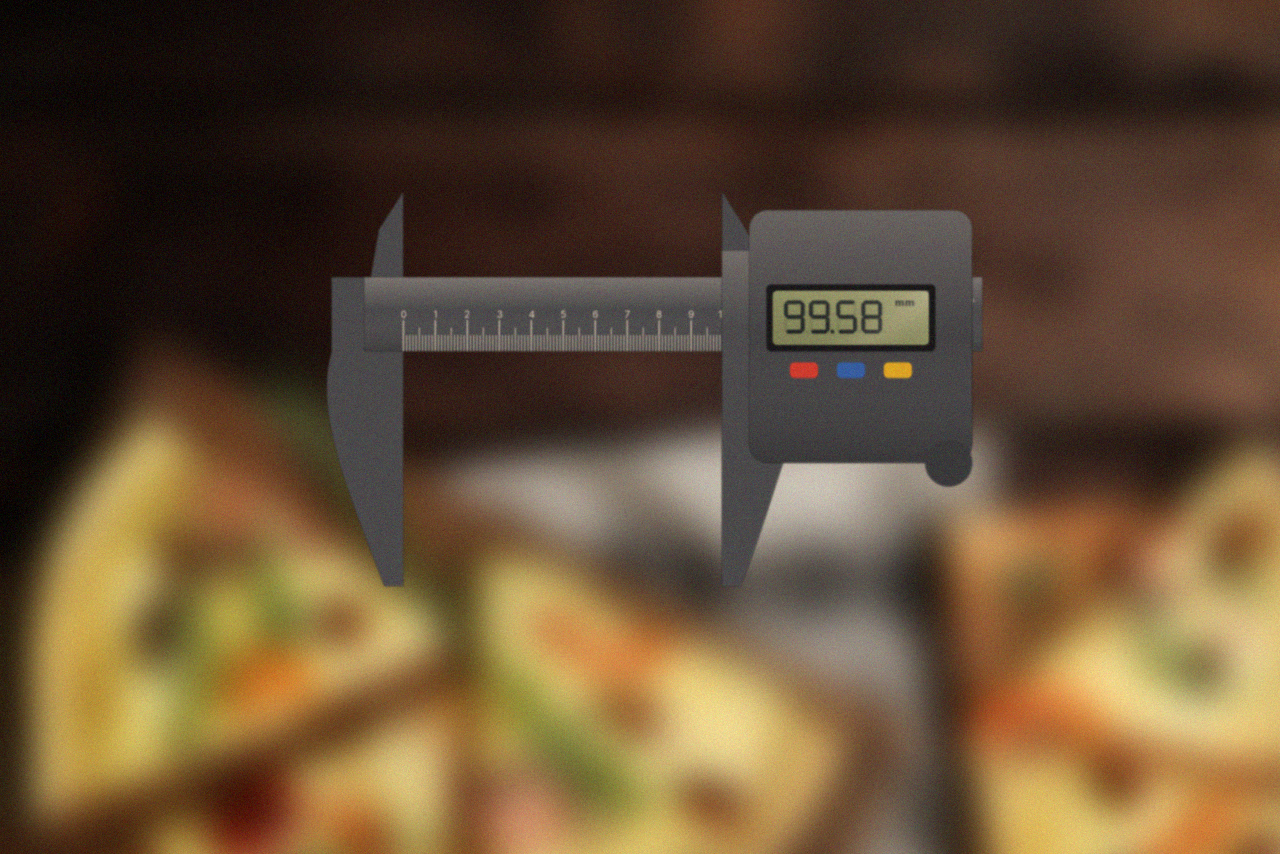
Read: 99.58,mm
